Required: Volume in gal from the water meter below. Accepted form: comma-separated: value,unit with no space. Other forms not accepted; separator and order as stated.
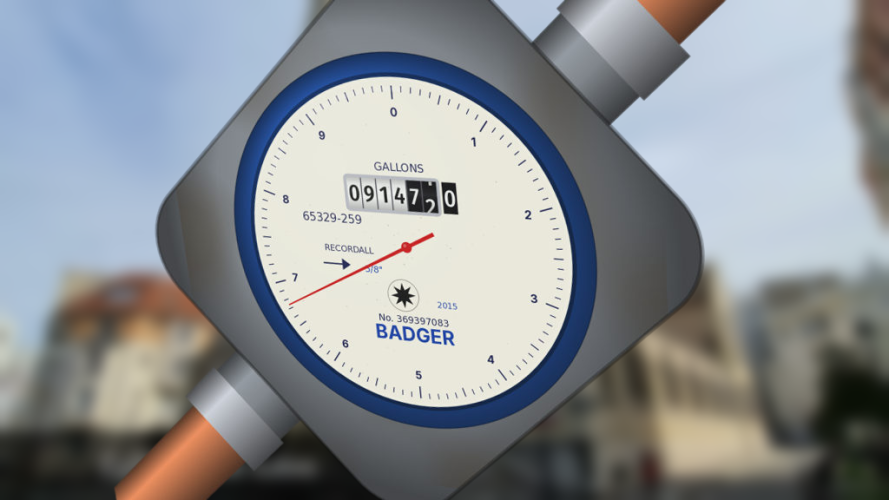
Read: 914716.7,gal
